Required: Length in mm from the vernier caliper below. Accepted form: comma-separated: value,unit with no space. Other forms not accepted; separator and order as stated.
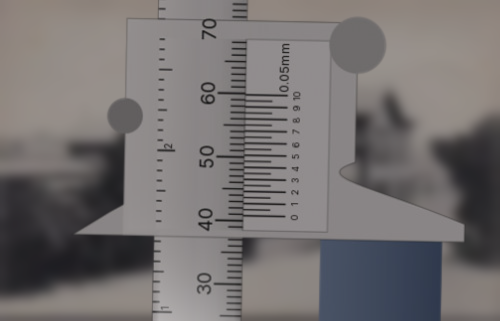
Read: 40.8,mm
